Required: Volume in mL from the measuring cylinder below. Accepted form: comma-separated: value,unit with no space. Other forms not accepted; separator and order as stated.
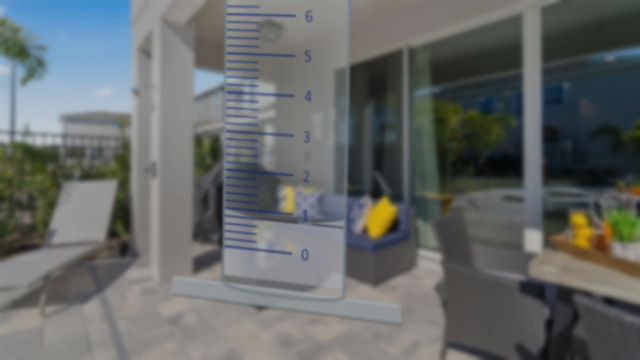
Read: 0.8,mL
